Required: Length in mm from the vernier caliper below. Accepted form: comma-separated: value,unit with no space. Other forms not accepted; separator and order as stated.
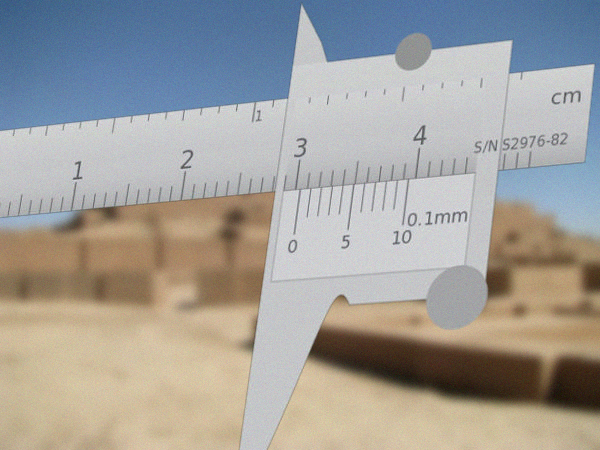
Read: 30.4,mm
